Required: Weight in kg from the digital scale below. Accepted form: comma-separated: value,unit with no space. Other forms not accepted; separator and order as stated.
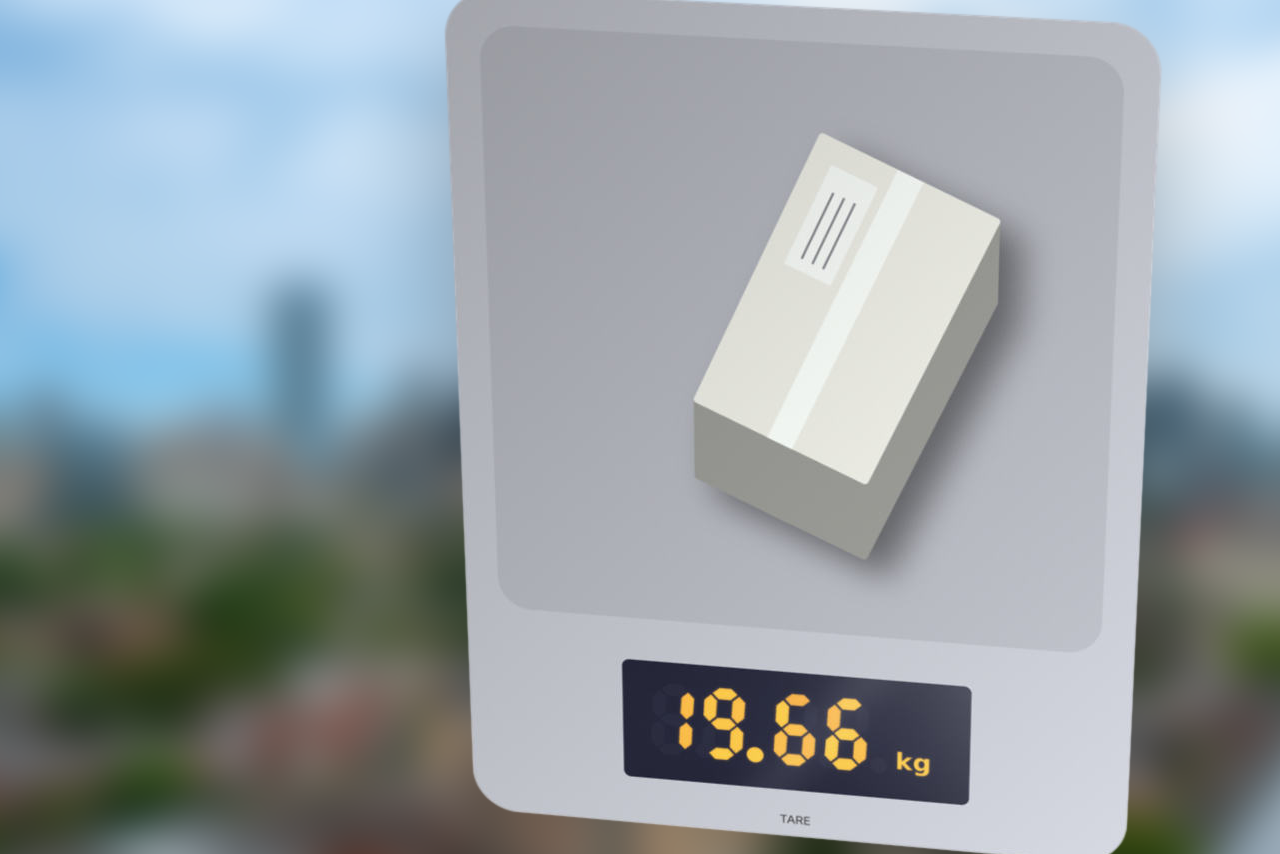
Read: 19.66,kg
